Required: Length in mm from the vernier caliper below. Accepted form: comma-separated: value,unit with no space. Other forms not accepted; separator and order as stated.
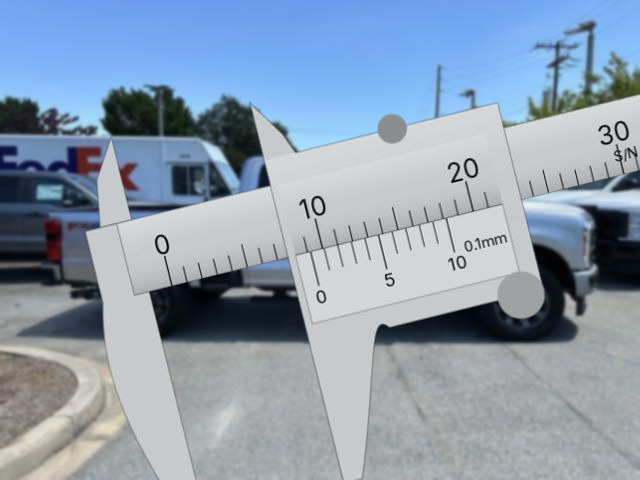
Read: 9.2,mm
